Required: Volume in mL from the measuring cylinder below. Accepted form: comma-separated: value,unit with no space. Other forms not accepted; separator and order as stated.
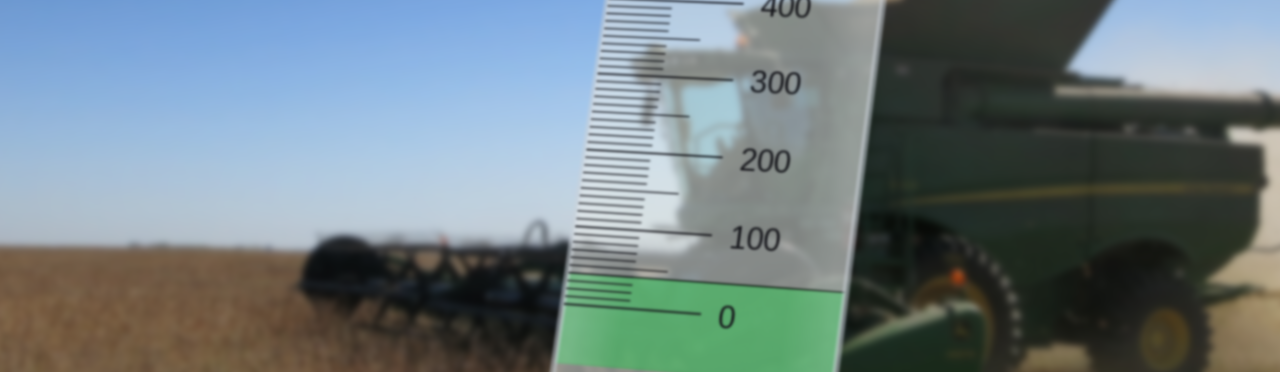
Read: 40,mL
